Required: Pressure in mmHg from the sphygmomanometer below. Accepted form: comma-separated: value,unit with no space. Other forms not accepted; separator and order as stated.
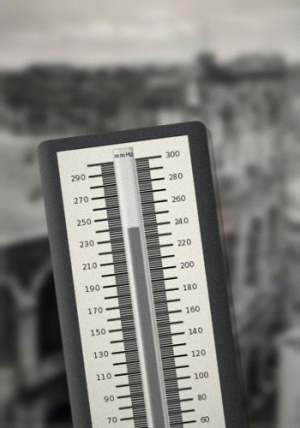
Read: 240,mmHg
